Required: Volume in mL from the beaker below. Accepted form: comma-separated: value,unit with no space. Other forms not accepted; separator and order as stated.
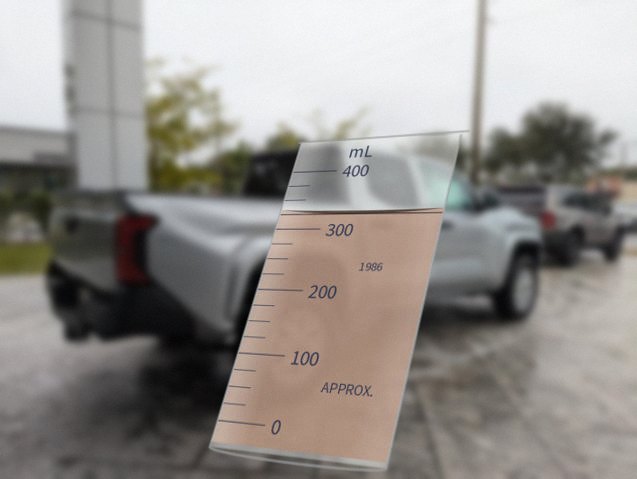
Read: 325,mL
